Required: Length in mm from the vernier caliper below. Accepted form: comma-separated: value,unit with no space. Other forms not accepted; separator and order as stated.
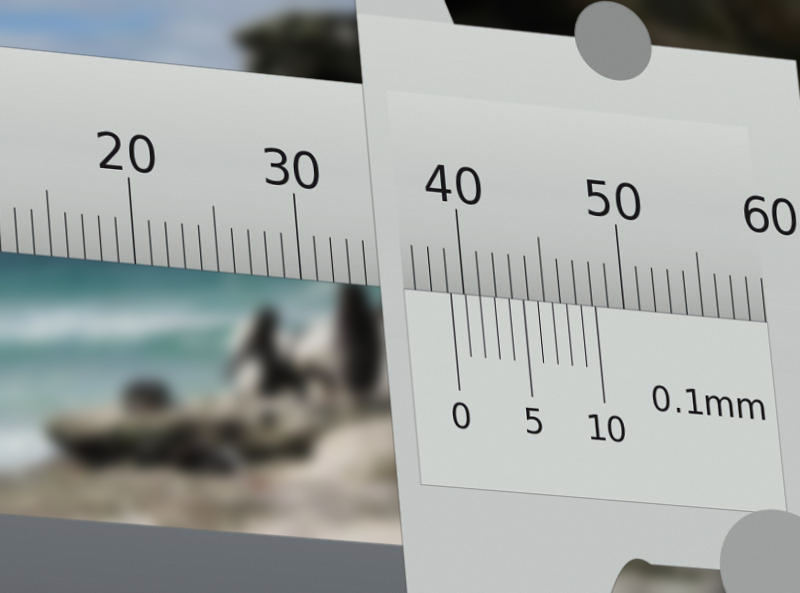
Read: 39.2,mm
